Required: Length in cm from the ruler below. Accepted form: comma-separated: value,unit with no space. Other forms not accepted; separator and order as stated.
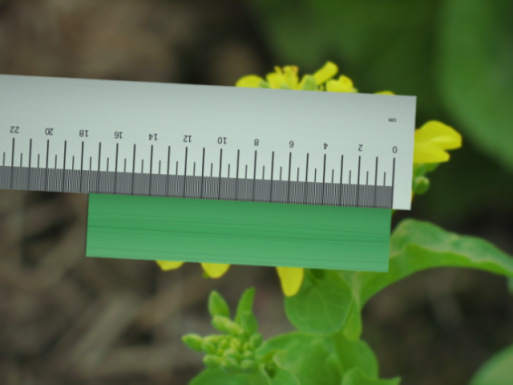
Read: 17.5,cm
